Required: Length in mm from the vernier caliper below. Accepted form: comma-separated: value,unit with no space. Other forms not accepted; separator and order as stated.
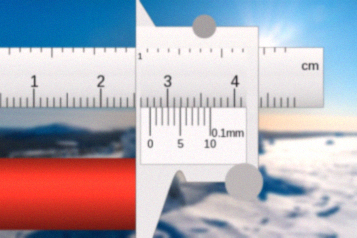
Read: 27.4,mm
